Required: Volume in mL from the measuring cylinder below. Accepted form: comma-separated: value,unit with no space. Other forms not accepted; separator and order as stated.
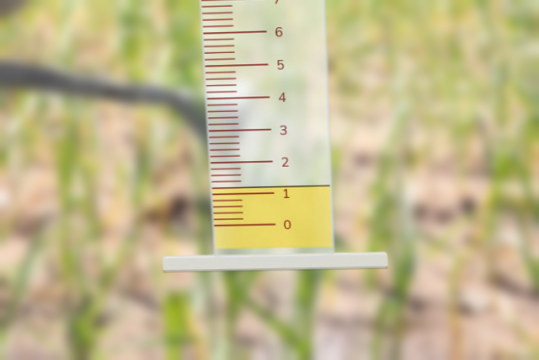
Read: 1.2,mL
